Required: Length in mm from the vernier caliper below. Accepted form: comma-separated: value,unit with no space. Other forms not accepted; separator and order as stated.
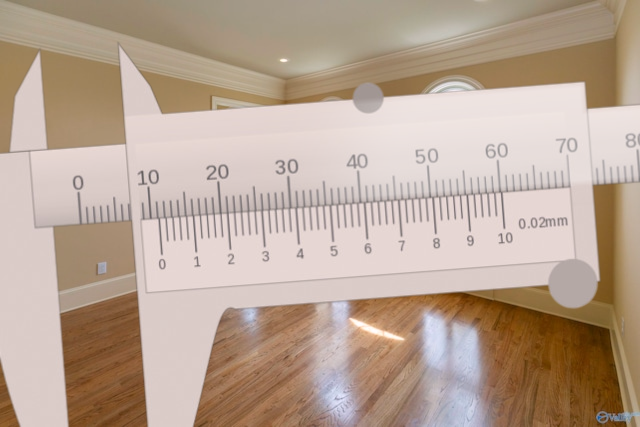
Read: 11.2,mm
